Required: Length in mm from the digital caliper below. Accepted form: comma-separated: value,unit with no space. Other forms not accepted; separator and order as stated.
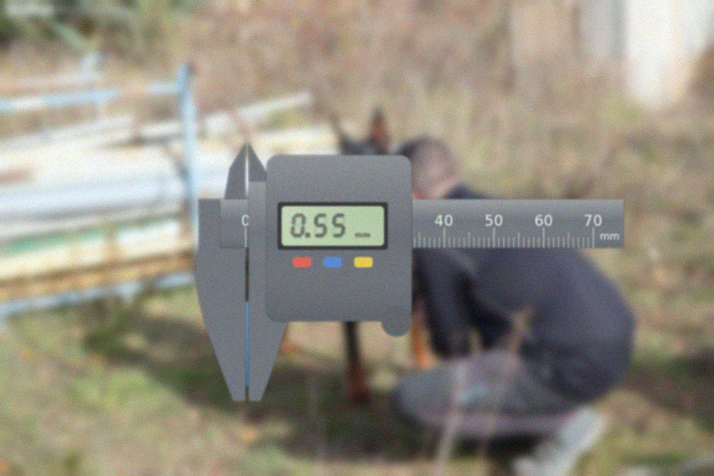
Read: 0.55,mm
